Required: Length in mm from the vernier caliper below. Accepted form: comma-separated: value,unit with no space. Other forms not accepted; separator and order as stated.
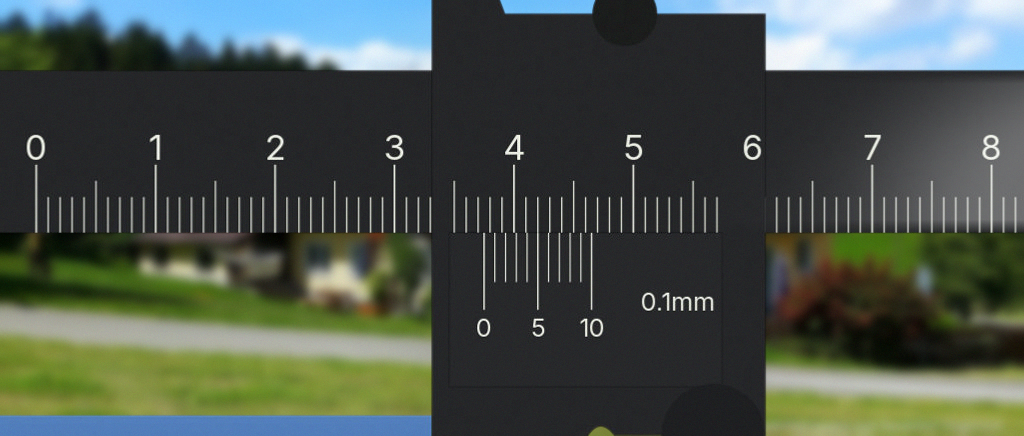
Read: 37.5,mm
